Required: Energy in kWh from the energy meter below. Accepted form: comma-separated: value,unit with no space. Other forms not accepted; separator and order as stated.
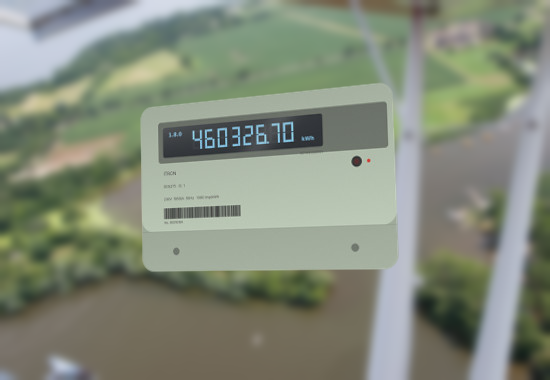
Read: 460326.70,kWh
